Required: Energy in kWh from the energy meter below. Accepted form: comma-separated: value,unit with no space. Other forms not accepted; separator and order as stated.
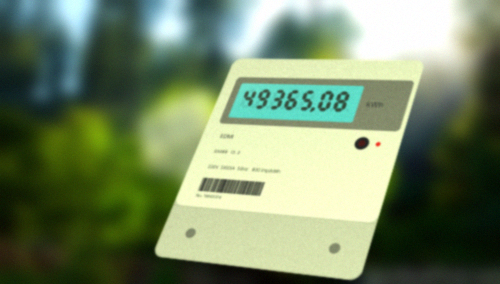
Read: 49365.08,kWh
